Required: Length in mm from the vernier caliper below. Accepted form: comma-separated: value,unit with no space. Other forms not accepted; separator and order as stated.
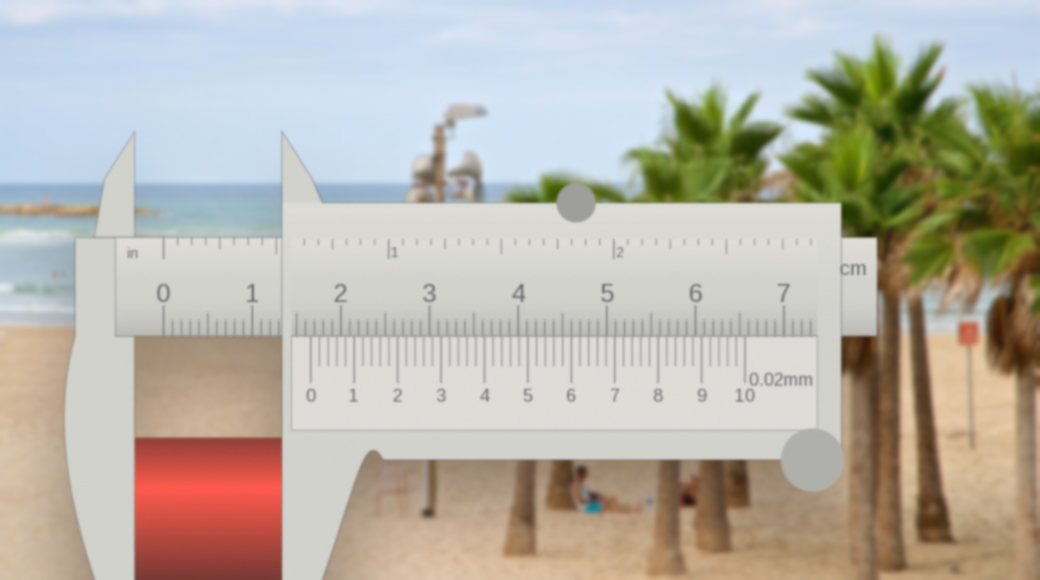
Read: 16.6,mm
